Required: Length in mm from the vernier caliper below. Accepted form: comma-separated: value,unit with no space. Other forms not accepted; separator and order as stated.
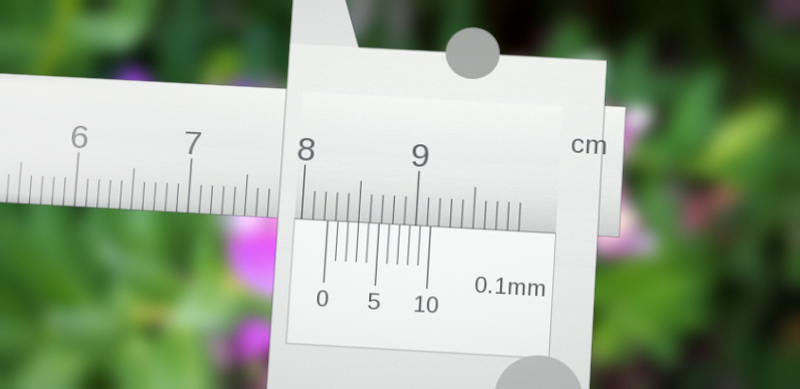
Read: 82.3,mm
